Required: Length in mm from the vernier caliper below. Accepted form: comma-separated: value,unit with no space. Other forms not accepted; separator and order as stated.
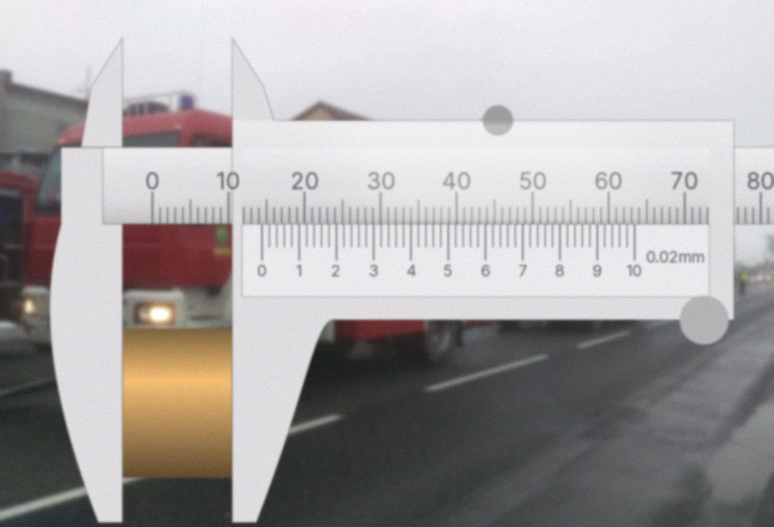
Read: 14.4,mm
